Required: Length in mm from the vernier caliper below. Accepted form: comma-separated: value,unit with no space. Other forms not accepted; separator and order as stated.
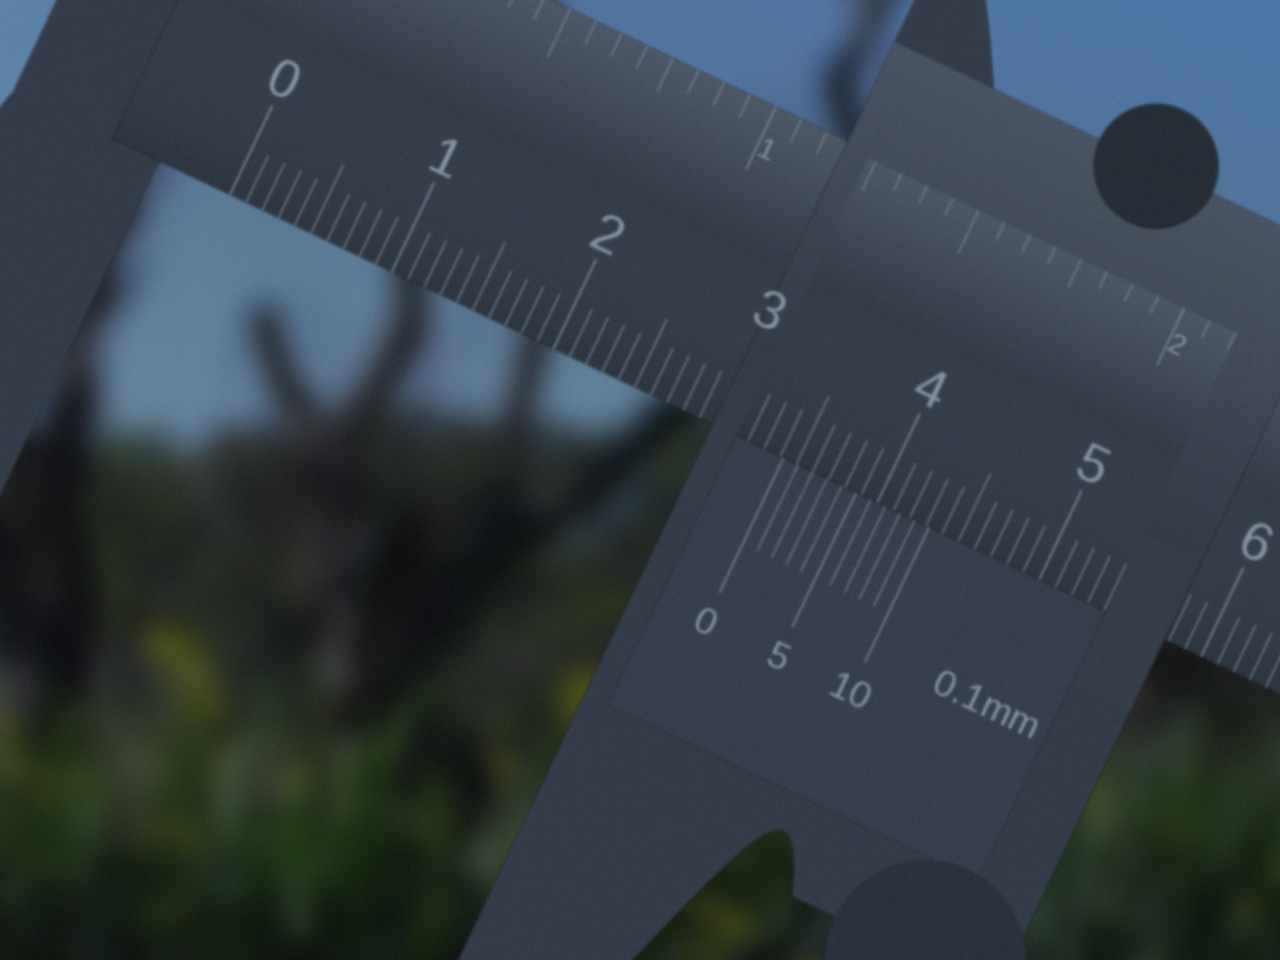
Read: 34.2,mm
